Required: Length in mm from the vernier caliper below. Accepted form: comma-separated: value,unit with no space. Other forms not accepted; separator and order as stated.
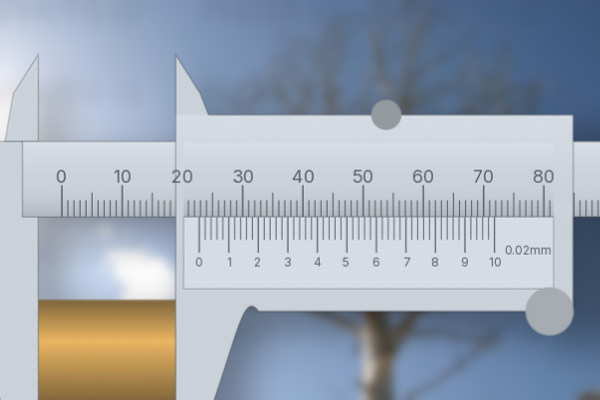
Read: 22.8,mm
